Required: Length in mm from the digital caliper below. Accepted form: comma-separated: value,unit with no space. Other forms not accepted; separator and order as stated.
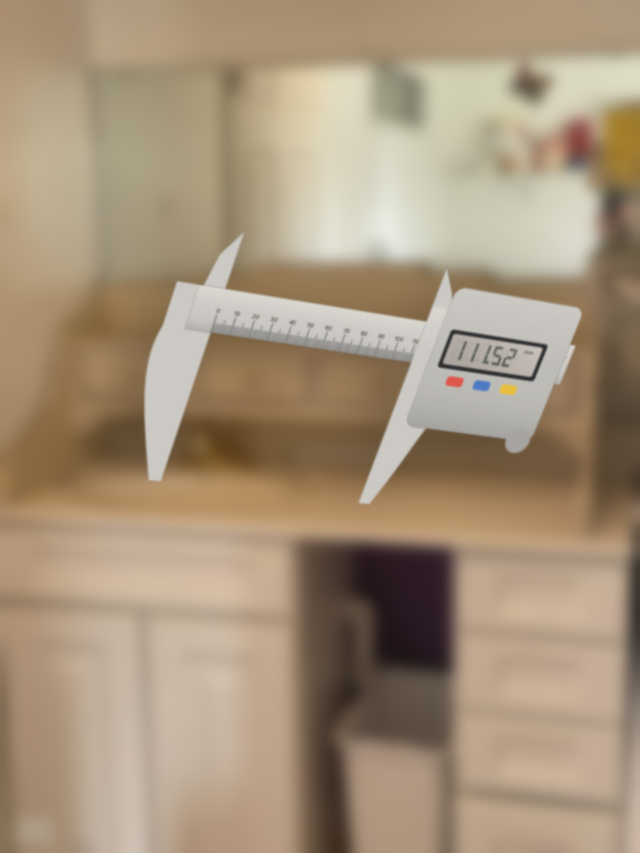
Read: 111.52,mm
